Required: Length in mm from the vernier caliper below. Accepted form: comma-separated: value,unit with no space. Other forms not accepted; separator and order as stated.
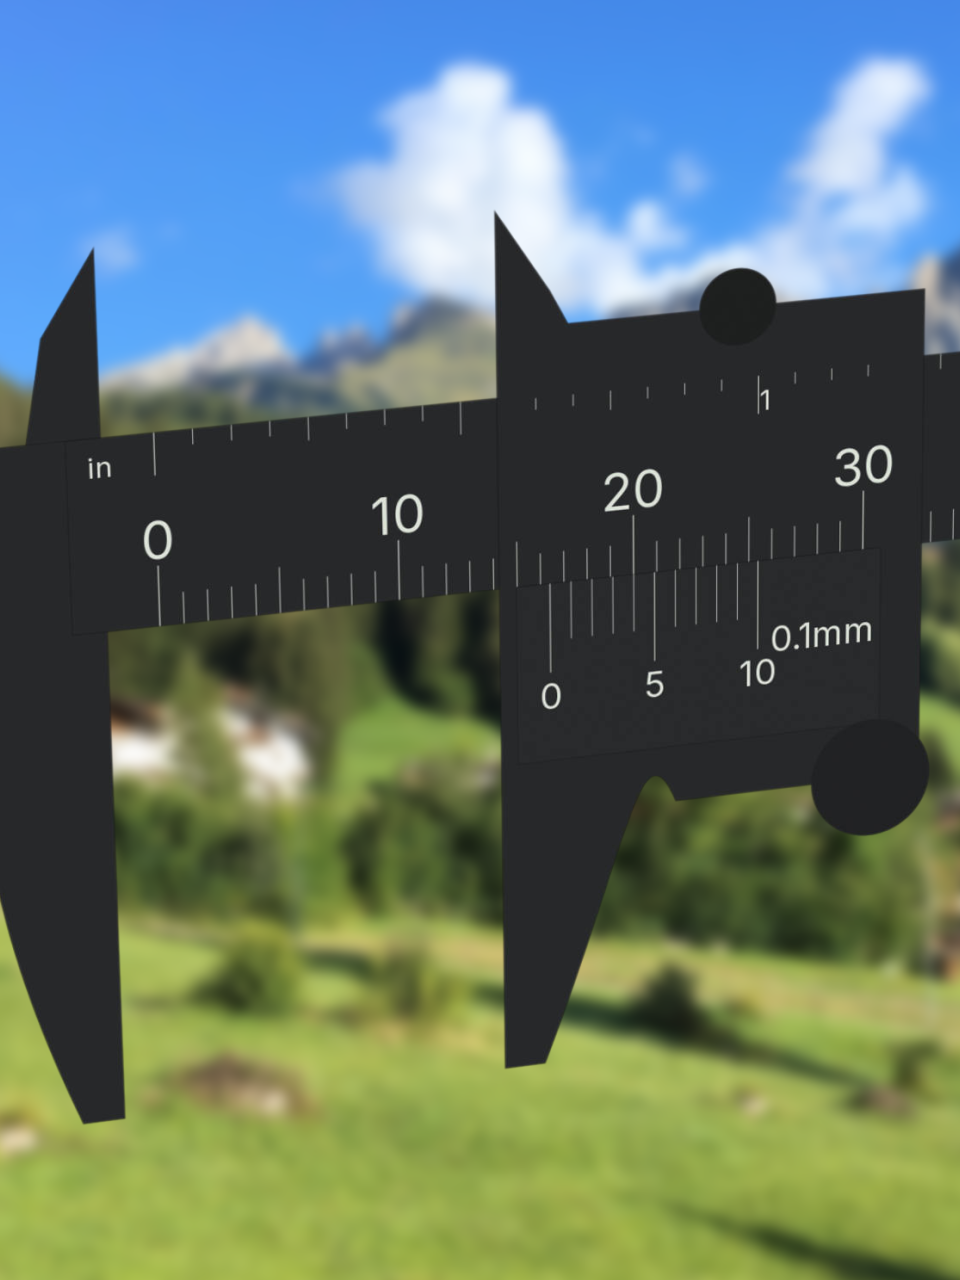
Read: 16.4,mm
